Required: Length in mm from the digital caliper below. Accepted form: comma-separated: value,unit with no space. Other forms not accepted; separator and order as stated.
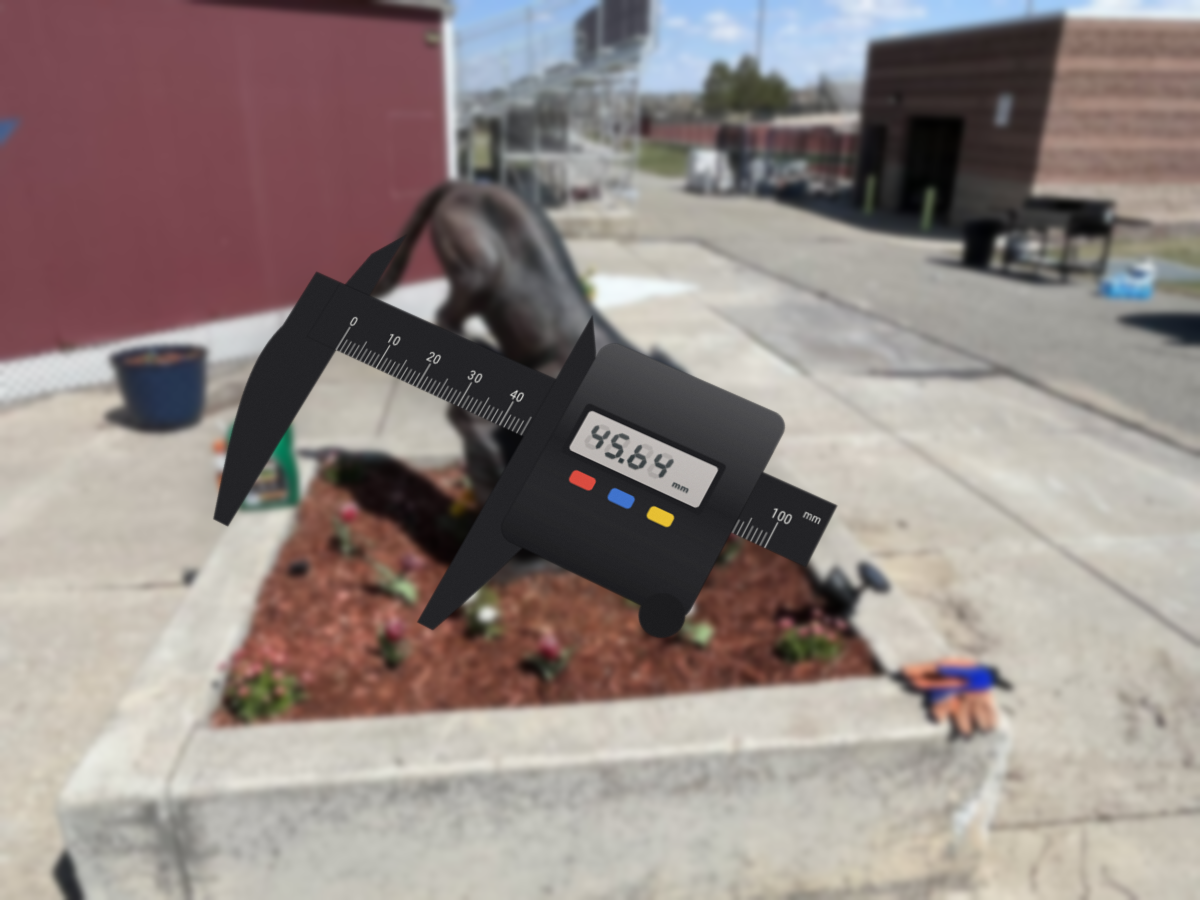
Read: 45.64,mm
